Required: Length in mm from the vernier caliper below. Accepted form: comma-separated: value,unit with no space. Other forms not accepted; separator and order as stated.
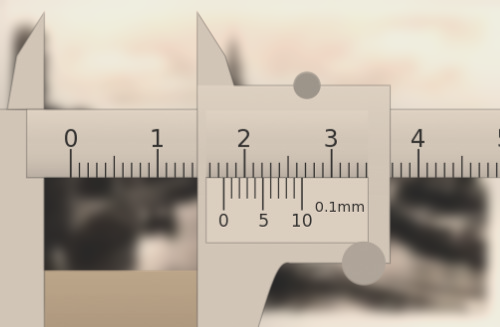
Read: 17.6,mm
